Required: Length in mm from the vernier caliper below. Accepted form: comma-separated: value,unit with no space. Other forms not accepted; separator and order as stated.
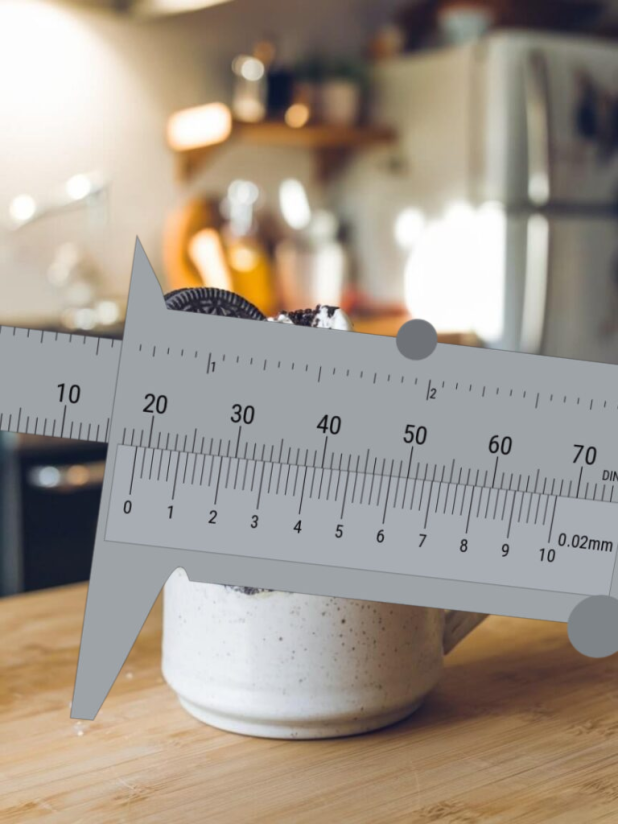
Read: 18.6,mm
